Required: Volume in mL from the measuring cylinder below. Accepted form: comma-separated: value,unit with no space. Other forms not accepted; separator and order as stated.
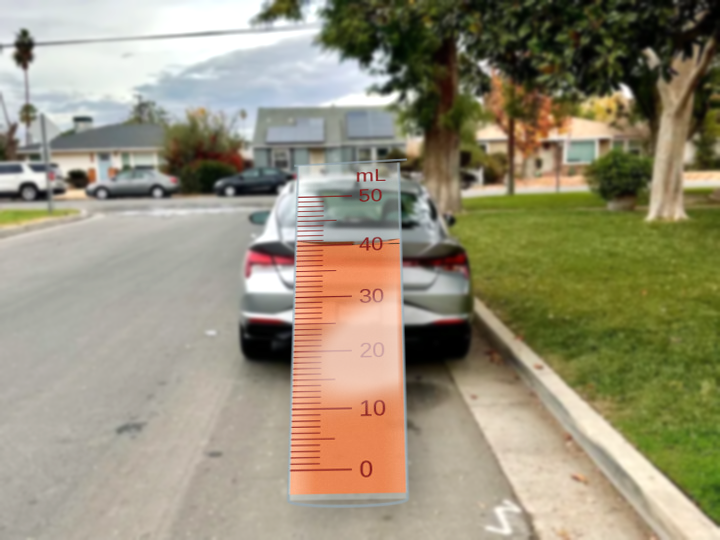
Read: 40,mL
